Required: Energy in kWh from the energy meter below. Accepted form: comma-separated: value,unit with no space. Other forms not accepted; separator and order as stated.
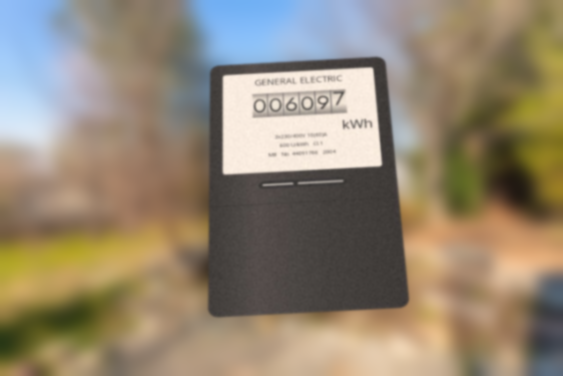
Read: 6097,kWh
